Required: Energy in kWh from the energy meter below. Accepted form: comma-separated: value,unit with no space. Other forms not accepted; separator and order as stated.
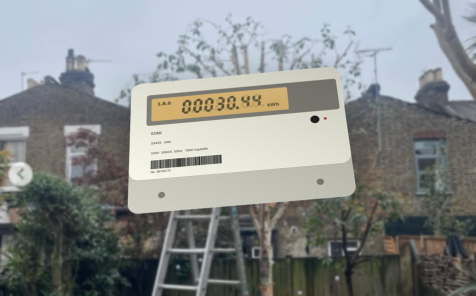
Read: 30.44,kWh
